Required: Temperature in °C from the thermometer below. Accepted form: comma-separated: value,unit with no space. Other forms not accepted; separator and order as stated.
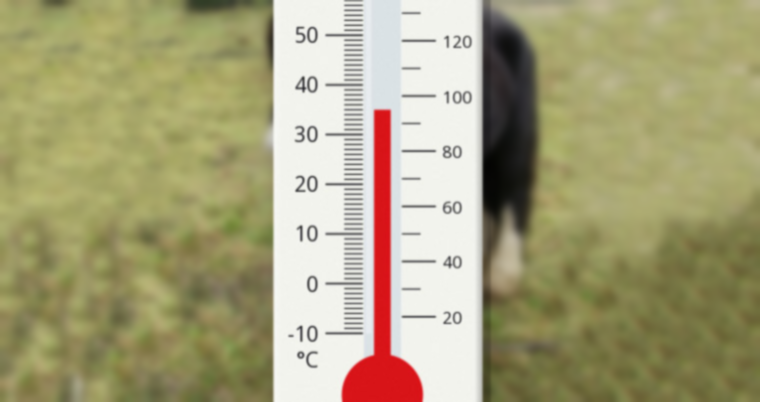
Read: 35,°C
